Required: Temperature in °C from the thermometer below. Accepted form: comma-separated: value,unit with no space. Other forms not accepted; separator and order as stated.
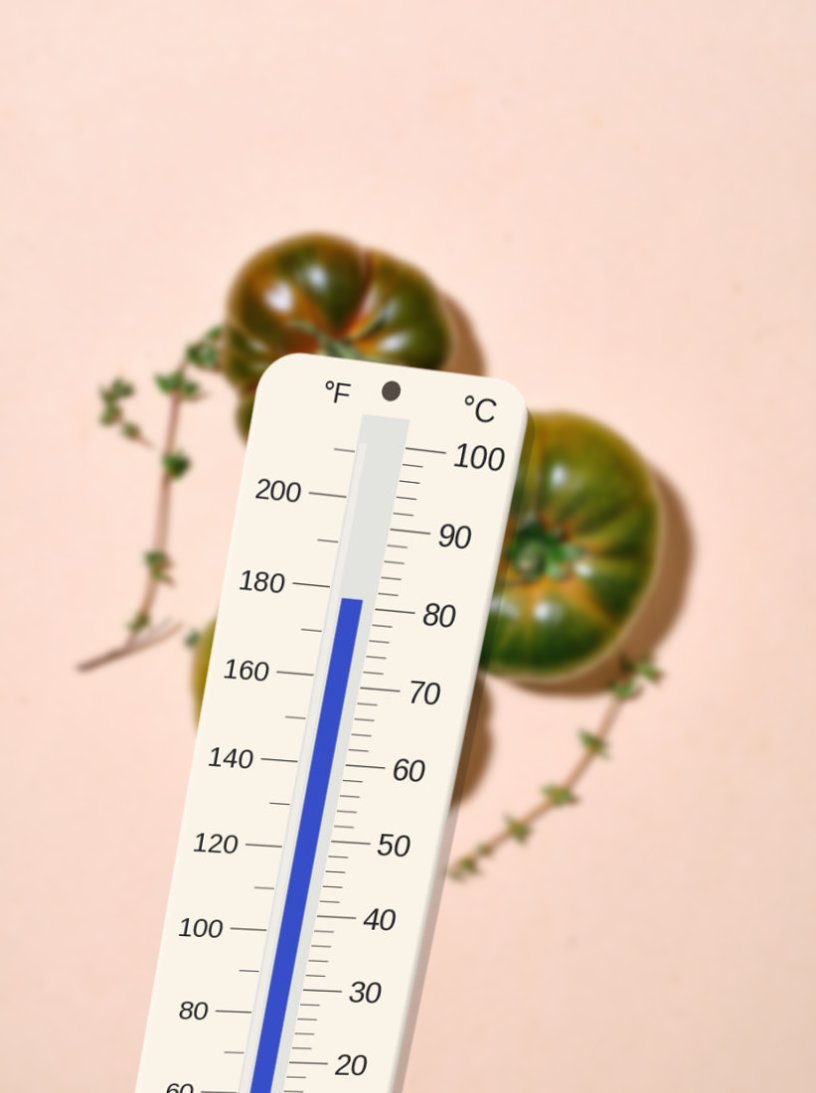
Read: 81,°C
